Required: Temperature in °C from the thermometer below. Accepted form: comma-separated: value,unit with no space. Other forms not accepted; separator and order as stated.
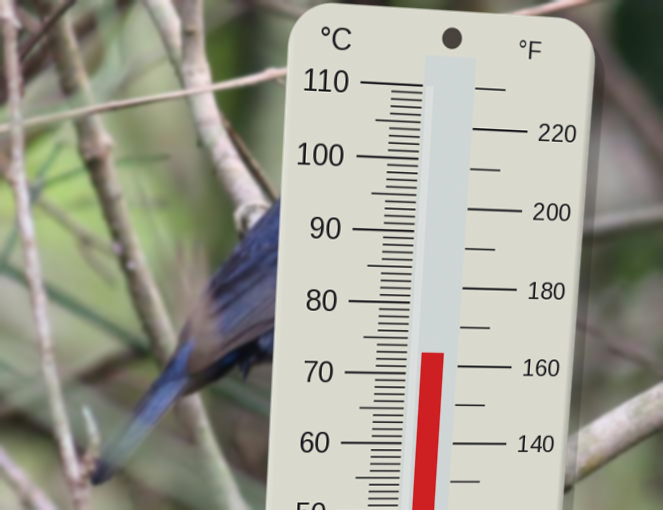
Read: 73,°C
